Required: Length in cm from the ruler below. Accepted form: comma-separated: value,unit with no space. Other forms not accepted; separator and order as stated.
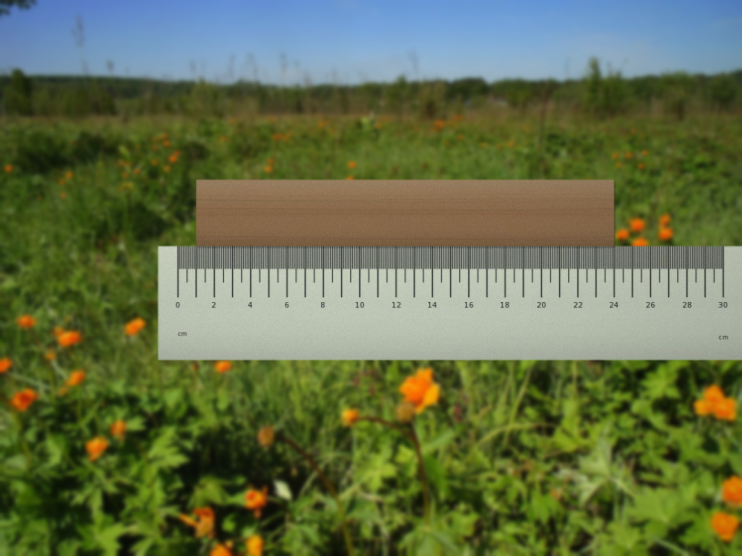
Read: 23,cm
